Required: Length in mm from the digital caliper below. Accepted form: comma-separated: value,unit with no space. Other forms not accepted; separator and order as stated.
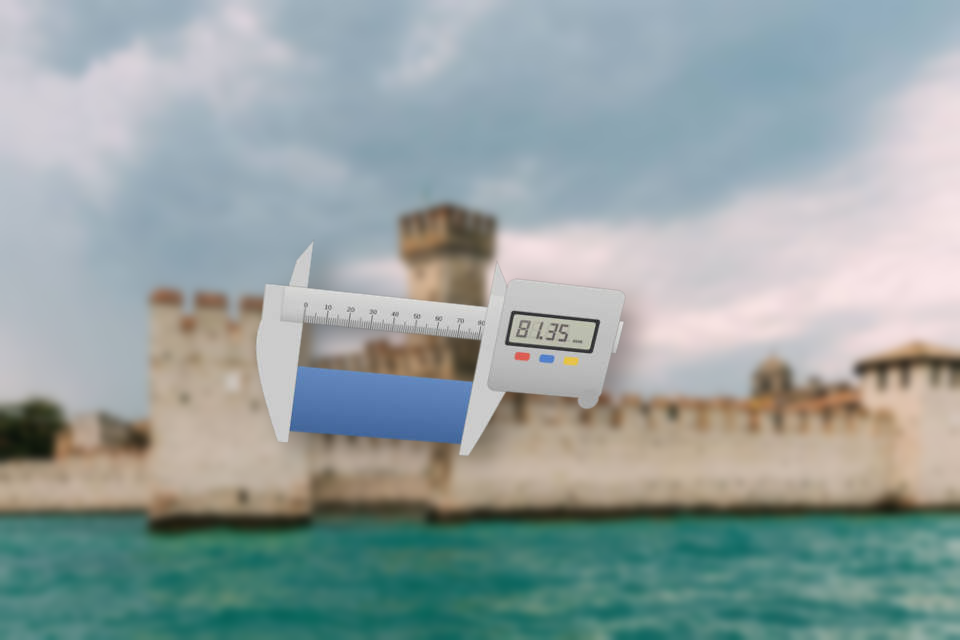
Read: 81.35,mm
